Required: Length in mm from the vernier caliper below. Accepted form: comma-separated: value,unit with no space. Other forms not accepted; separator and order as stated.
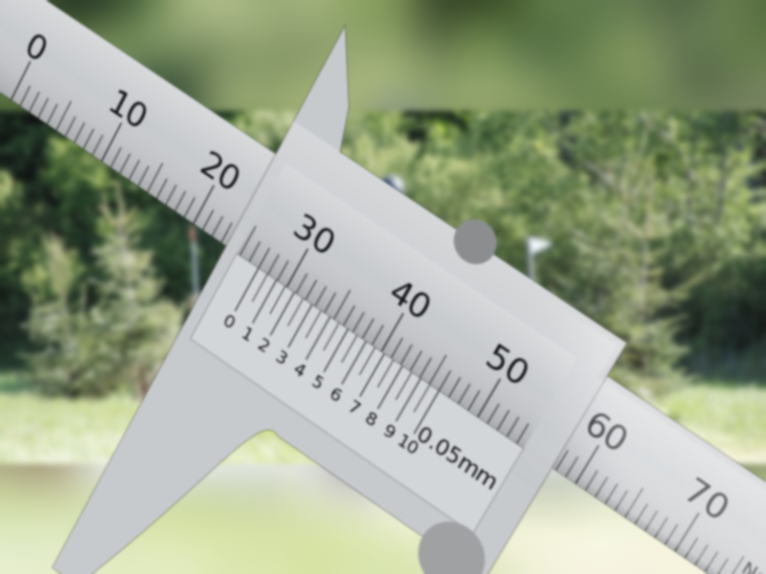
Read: 27.0,mm
